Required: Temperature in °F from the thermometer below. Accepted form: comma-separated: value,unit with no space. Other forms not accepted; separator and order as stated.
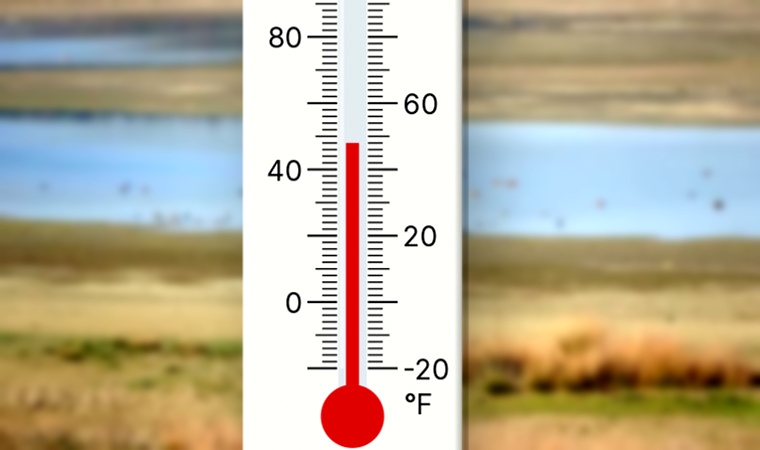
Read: 48,°F
